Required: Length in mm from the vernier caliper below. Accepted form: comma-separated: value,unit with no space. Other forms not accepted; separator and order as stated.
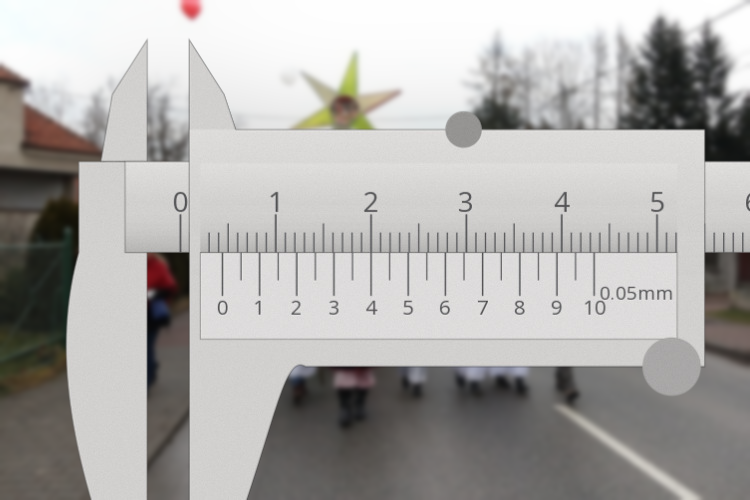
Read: 4.4,mm
